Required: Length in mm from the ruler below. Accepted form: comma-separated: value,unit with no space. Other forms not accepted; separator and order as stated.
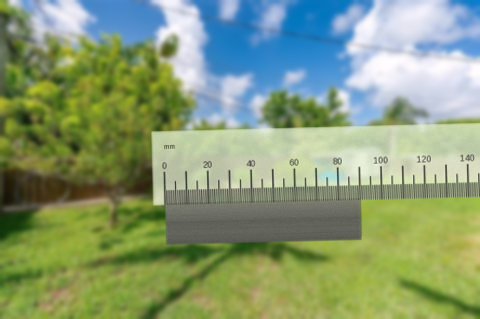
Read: 90,mm
